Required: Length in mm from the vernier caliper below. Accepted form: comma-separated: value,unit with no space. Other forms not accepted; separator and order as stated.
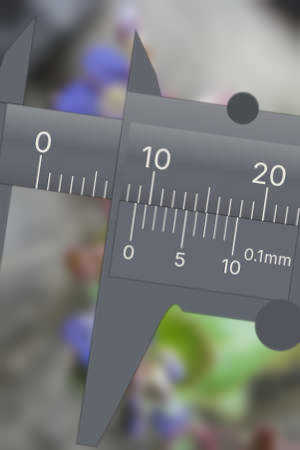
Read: 8.8,mm
